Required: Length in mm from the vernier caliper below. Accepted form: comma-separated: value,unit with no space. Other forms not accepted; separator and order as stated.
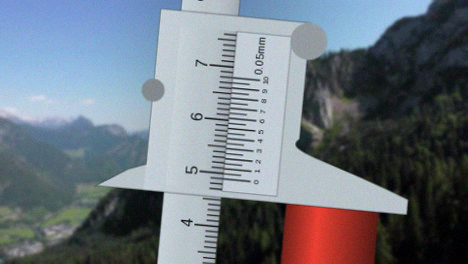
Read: 49.0,mm
